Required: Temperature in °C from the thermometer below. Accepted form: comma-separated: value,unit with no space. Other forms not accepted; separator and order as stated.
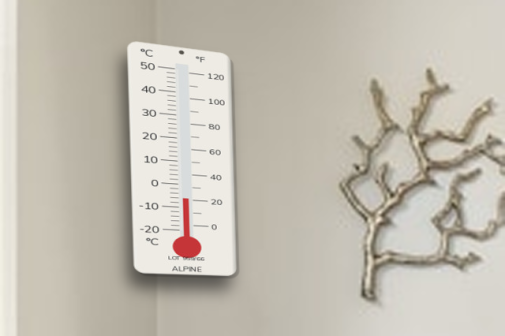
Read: -6,°C
